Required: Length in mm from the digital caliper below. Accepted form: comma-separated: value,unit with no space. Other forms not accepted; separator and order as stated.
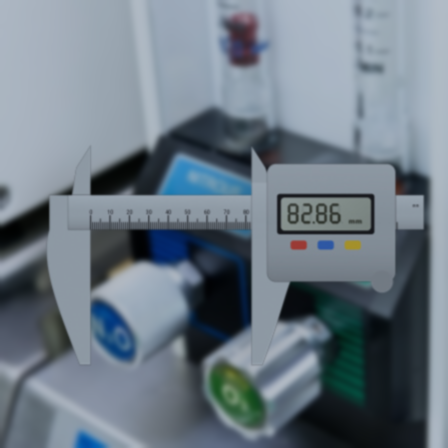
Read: 82.86,mm
